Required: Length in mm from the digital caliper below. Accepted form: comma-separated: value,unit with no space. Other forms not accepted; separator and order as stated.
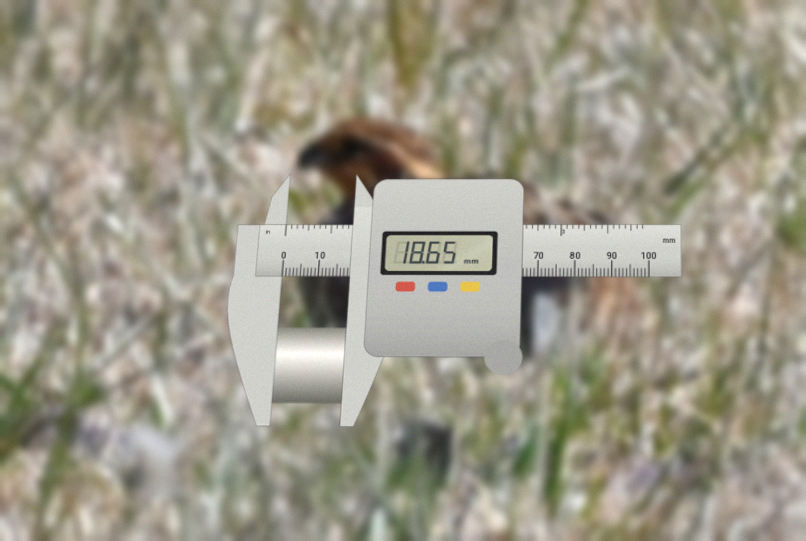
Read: 18.65,mm
